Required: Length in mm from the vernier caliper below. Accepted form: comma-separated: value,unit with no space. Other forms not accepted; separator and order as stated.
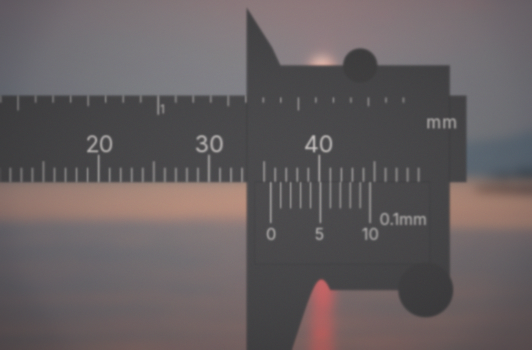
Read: 35.6,mm
